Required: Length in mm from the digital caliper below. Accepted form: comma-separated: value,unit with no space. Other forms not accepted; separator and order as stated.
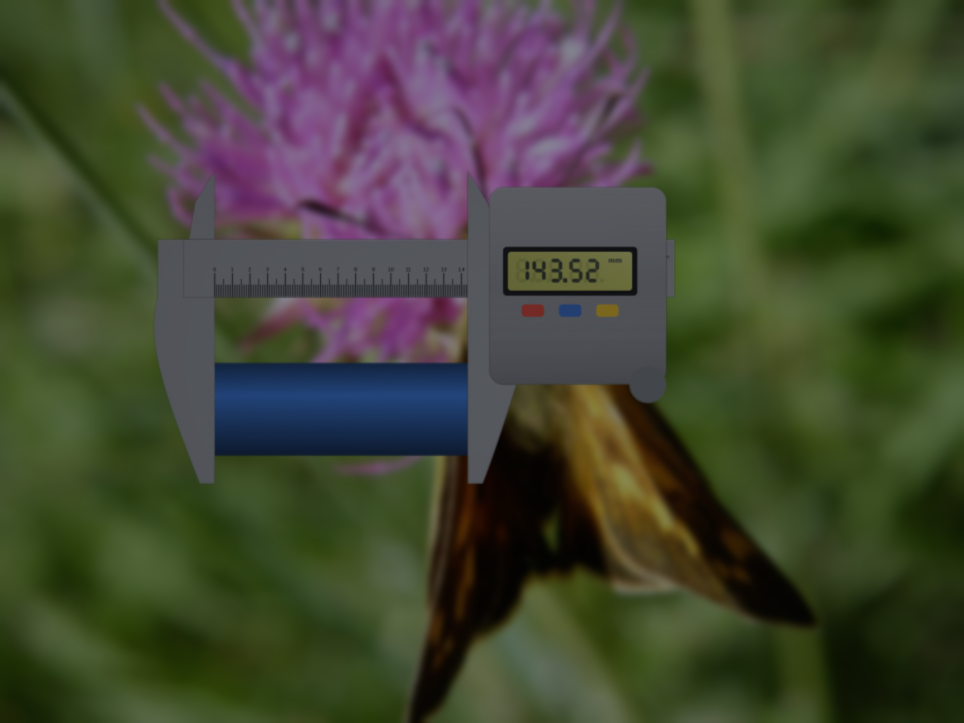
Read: 143.52,mm
